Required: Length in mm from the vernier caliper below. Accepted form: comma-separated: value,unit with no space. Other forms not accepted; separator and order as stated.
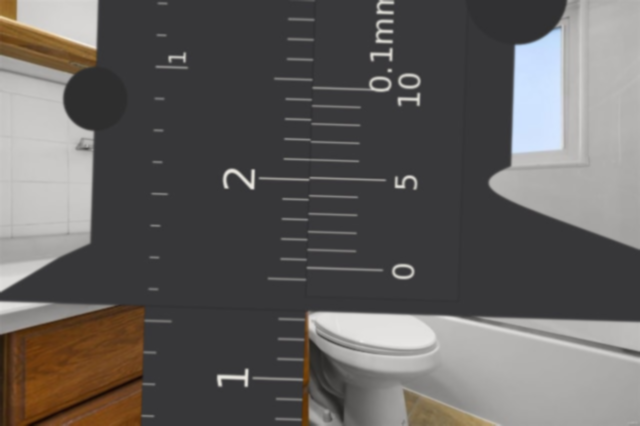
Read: 15.6,mm
